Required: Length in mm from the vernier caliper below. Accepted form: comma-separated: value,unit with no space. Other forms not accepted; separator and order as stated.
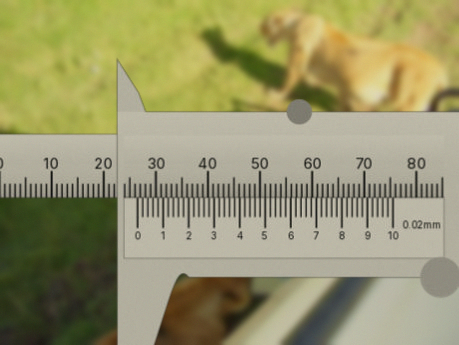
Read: 26.5,mm
